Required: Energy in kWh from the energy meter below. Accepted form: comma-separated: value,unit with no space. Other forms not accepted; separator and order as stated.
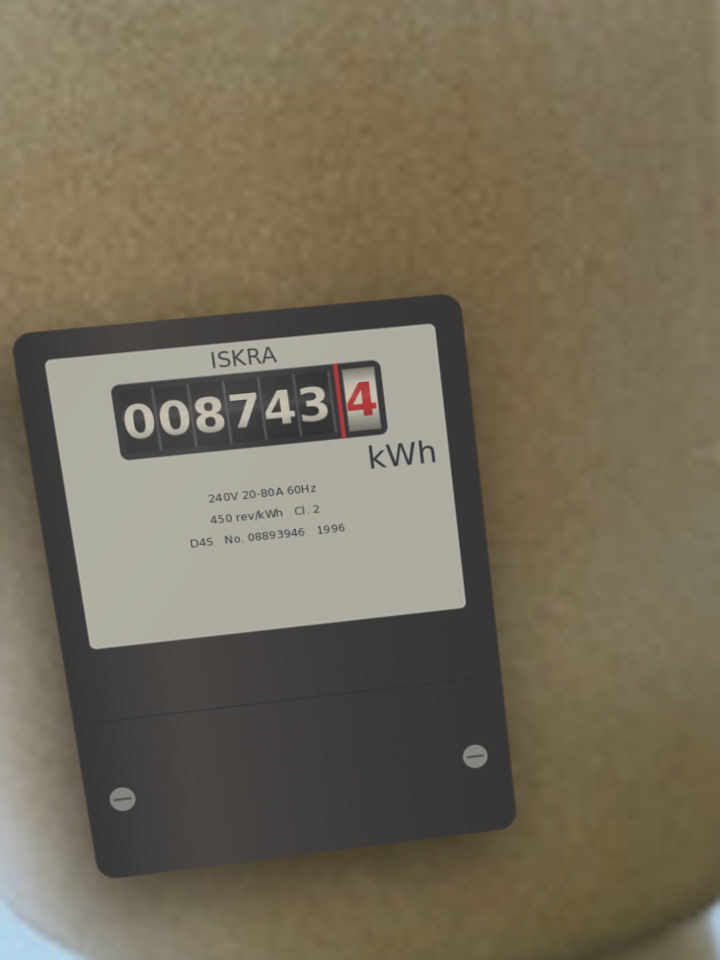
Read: 8743.4,kWh
